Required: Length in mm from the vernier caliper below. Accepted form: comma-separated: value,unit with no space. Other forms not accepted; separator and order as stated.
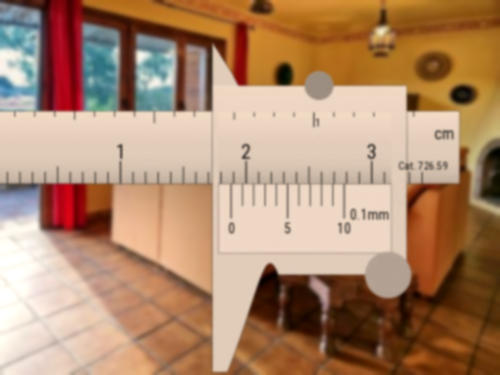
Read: 18.8,mm
